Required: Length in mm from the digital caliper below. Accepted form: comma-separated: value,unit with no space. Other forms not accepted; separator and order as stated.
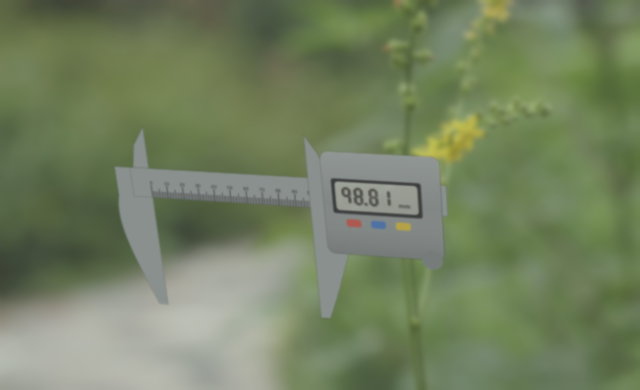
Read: 98.81,mm
